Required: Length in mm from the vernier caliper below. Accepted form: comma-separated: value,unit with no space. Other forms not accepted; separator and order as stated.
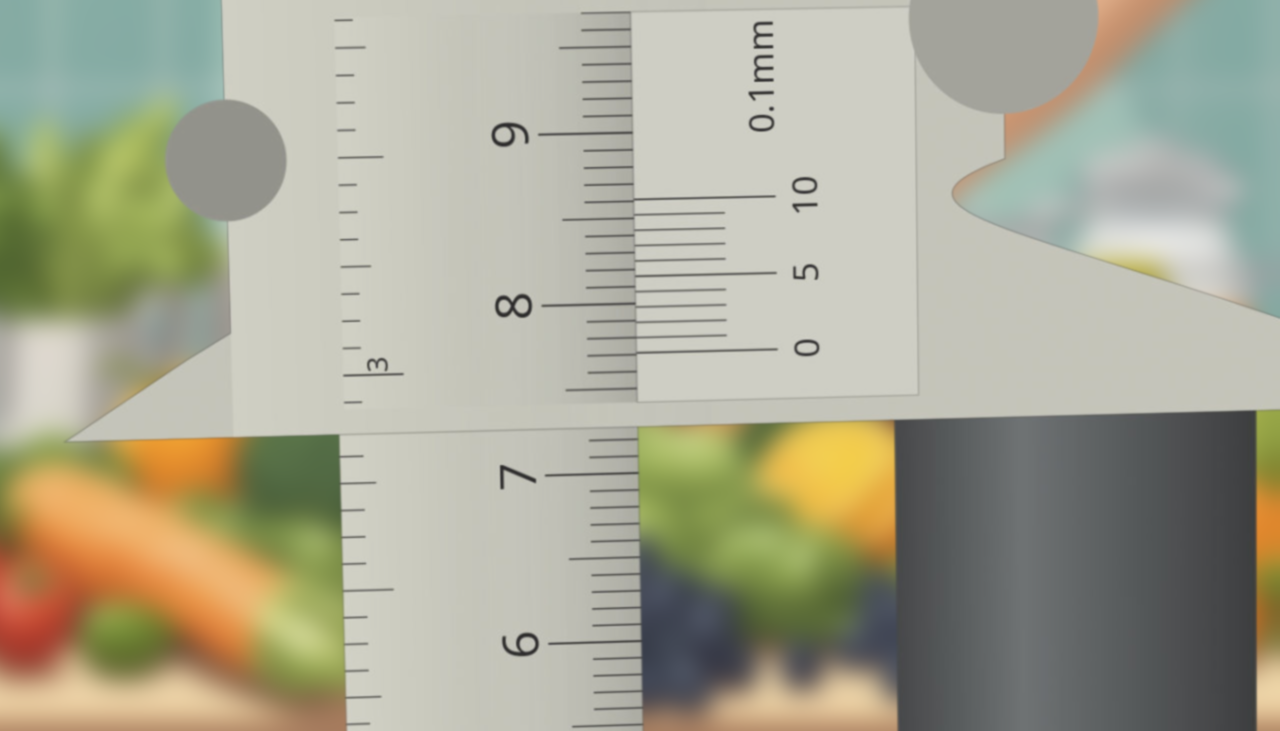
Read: 77.1,mm
